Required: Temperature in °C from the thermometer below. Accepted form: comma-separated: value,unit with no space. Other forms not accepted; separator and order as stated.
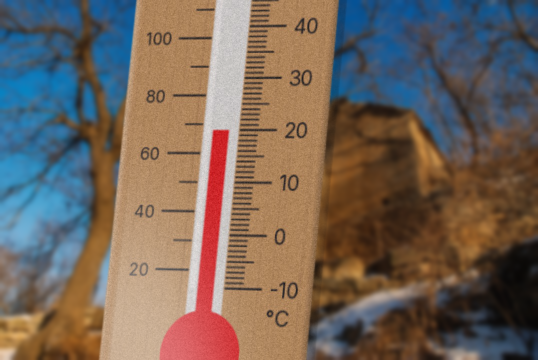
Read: 20,°C
